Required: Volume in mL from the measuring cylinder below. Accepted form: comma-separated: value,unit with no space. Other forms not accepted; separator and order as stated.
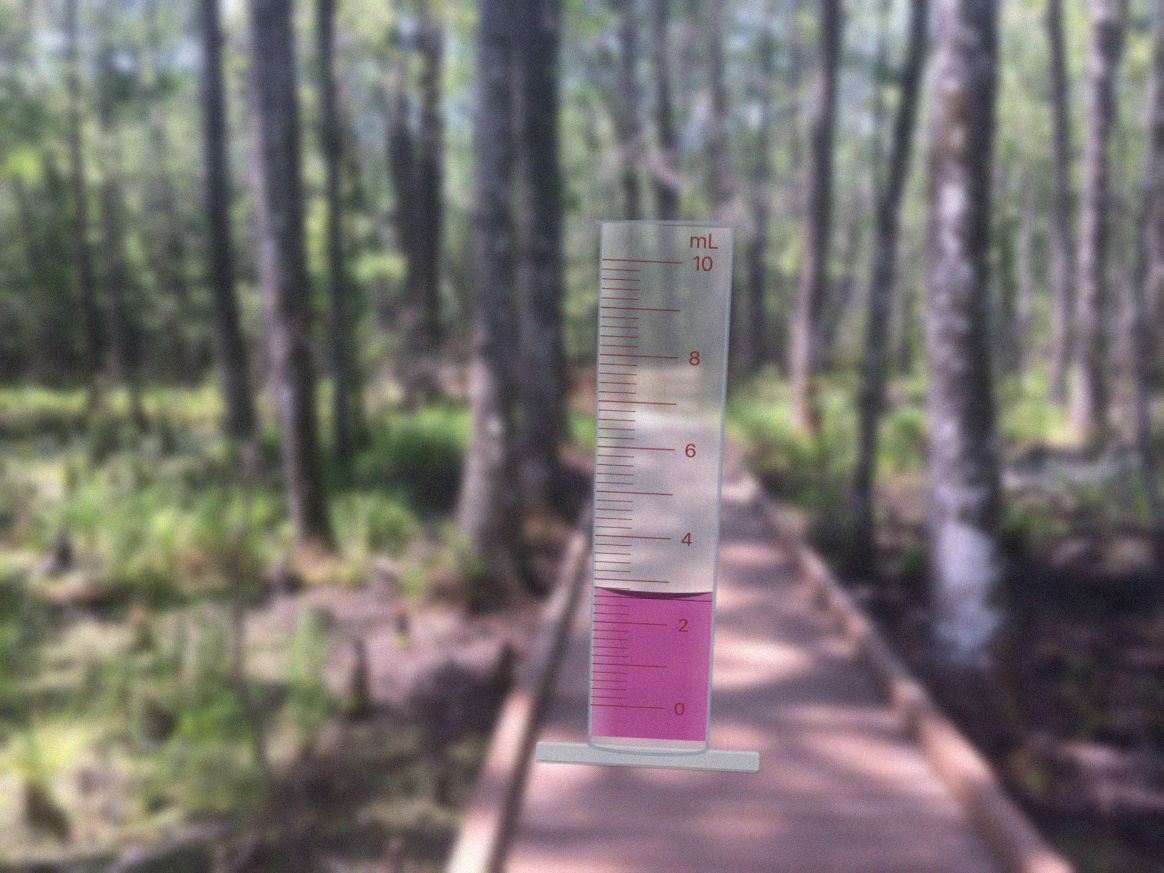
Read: 2.6,mL
